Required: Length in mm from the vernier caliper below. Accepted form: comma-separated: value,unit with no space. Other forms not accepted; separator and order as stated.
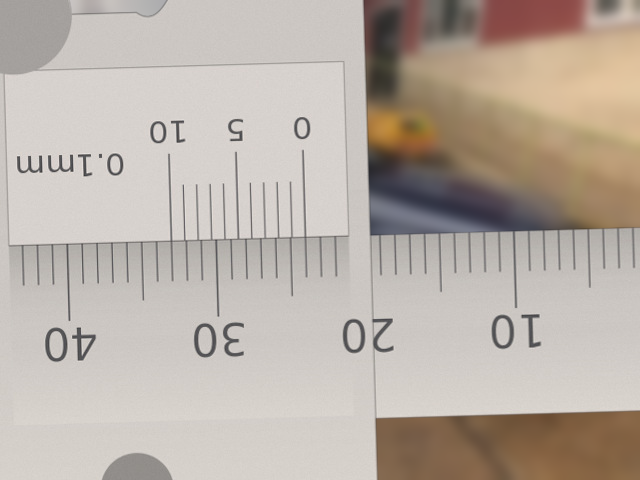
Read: 24.0,mm
